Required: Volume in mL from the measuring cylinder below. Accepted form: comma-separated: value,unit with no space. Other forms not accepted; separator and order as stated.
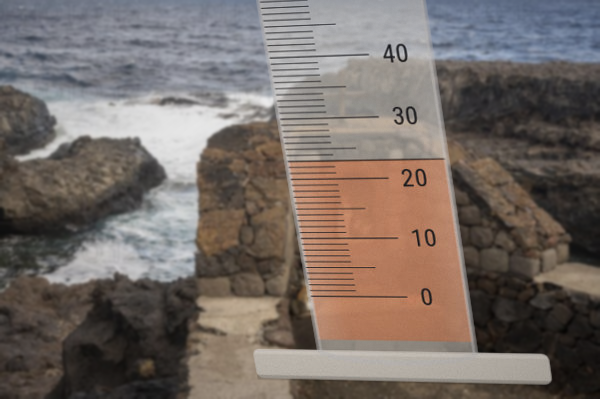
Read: 23,mL
